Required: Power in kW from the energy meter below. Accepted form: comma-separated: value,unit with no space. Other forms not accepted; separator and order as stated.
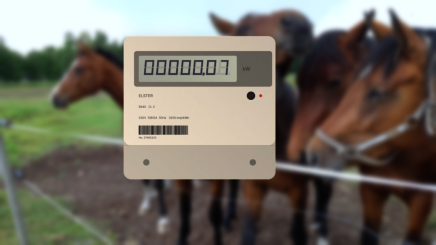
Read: 0.07,kW
